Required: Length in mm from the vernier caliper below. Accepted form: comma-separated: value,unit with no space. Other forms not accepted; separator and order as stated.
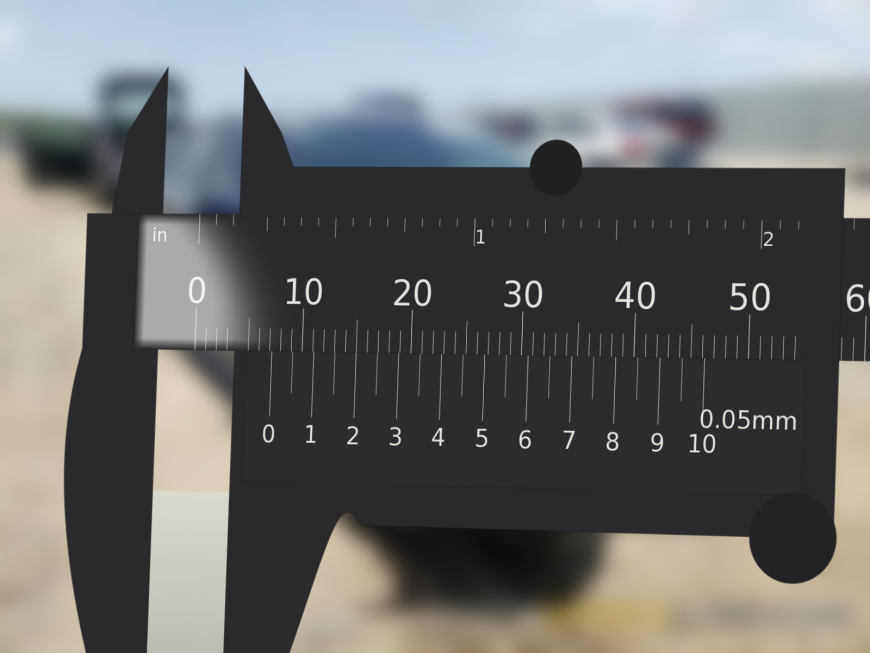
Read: 7.2,mm
